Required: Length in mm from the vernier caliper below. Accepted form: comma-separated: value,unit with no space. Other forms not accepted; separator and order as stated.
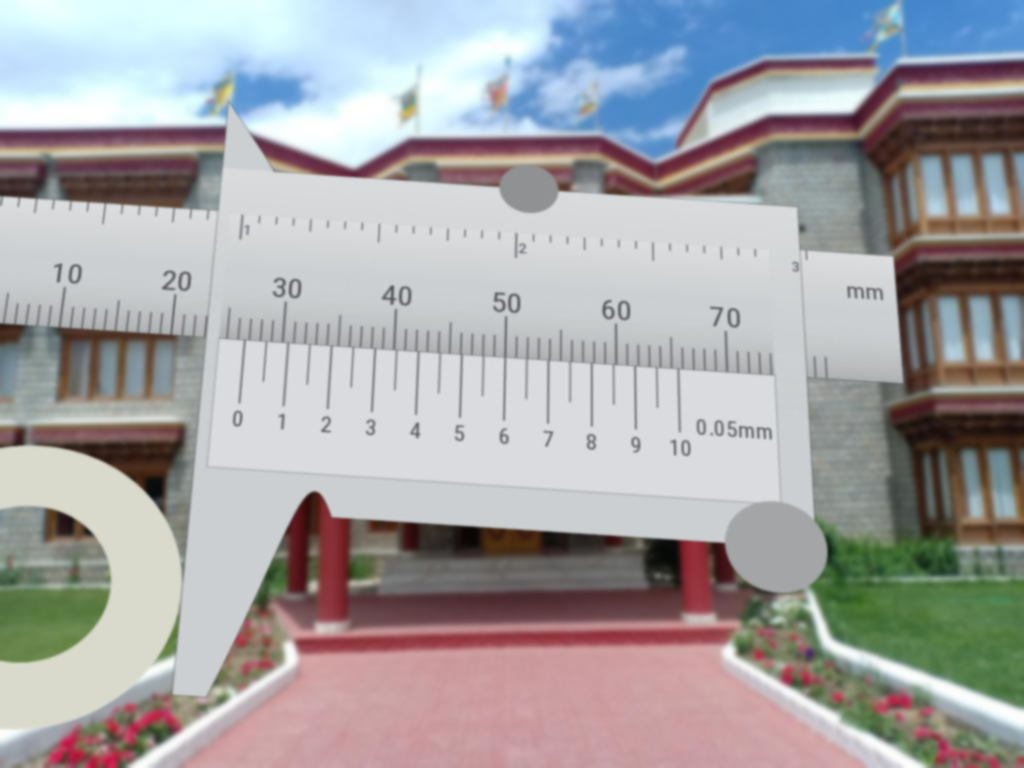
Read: 26.6,mm
